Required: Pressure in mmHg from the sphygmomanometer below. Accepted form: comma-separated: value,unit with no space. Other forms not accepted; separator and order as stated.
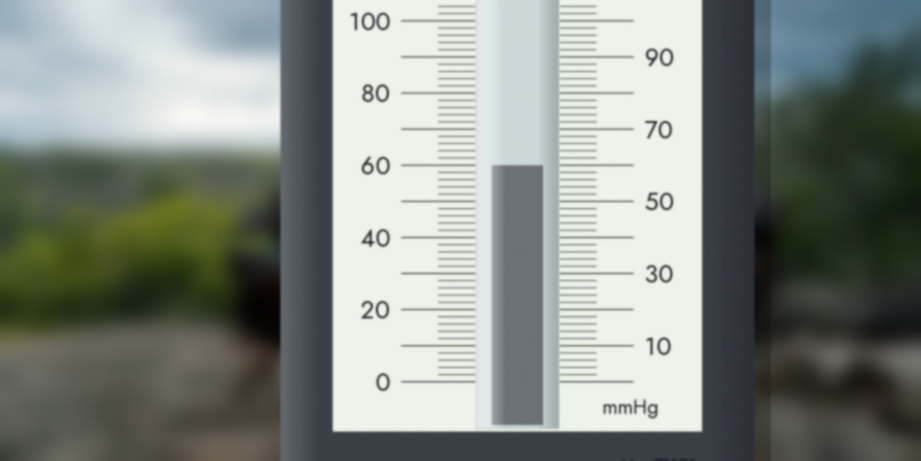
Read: 60,mmHg
